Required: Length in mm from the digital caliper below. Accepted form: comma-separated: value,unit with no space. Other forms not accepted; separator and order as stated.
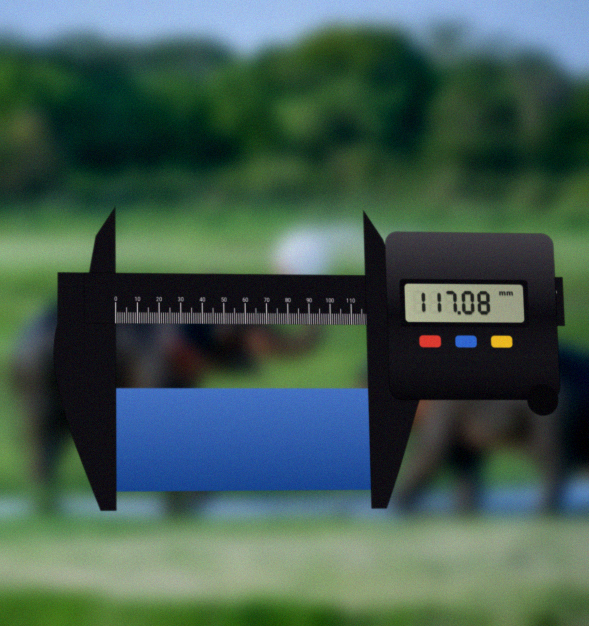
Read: 117.08,mm
